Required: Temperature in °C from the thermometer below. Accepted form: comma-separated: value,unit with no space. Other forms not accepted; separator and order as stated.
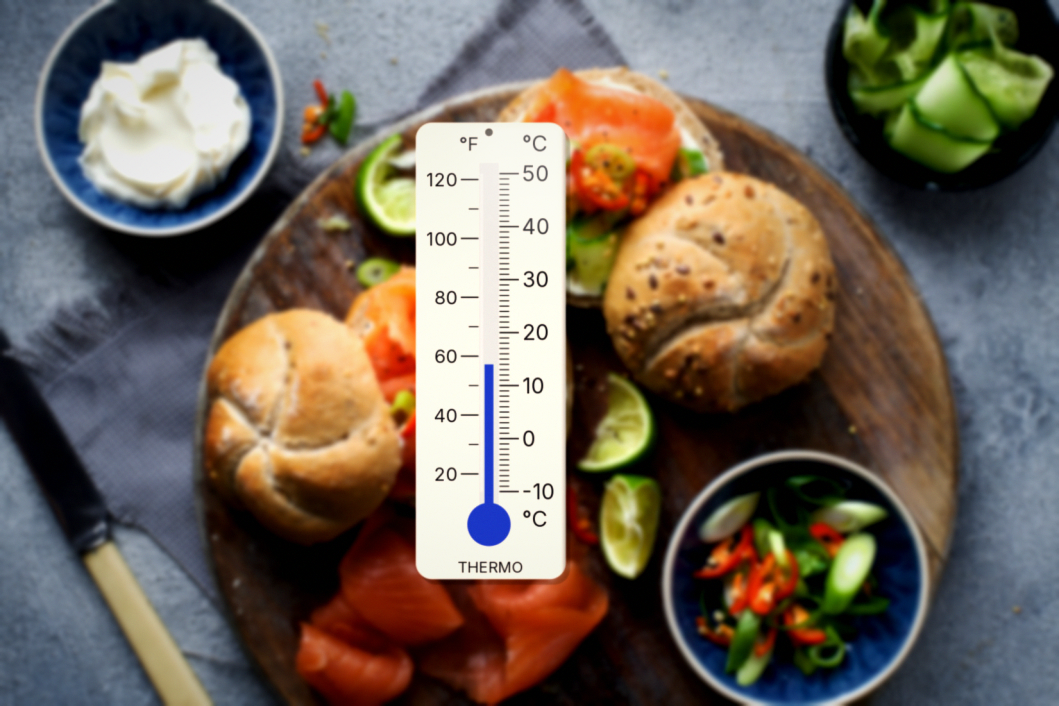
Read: 14,°C
